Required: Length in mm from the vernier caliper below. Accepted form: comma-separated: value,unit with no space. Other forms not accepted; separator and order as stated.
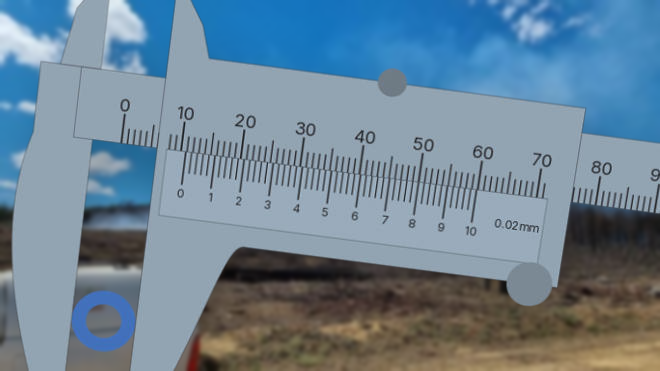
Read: 10.8,mm
